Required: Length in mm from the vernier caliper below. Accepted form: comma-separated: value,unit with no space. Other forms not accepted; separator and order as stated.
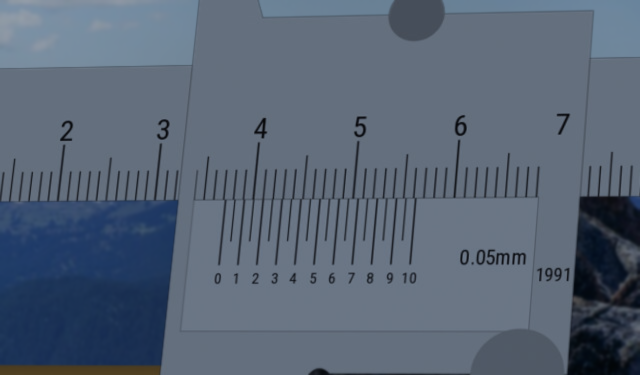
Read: 37.2,mm
